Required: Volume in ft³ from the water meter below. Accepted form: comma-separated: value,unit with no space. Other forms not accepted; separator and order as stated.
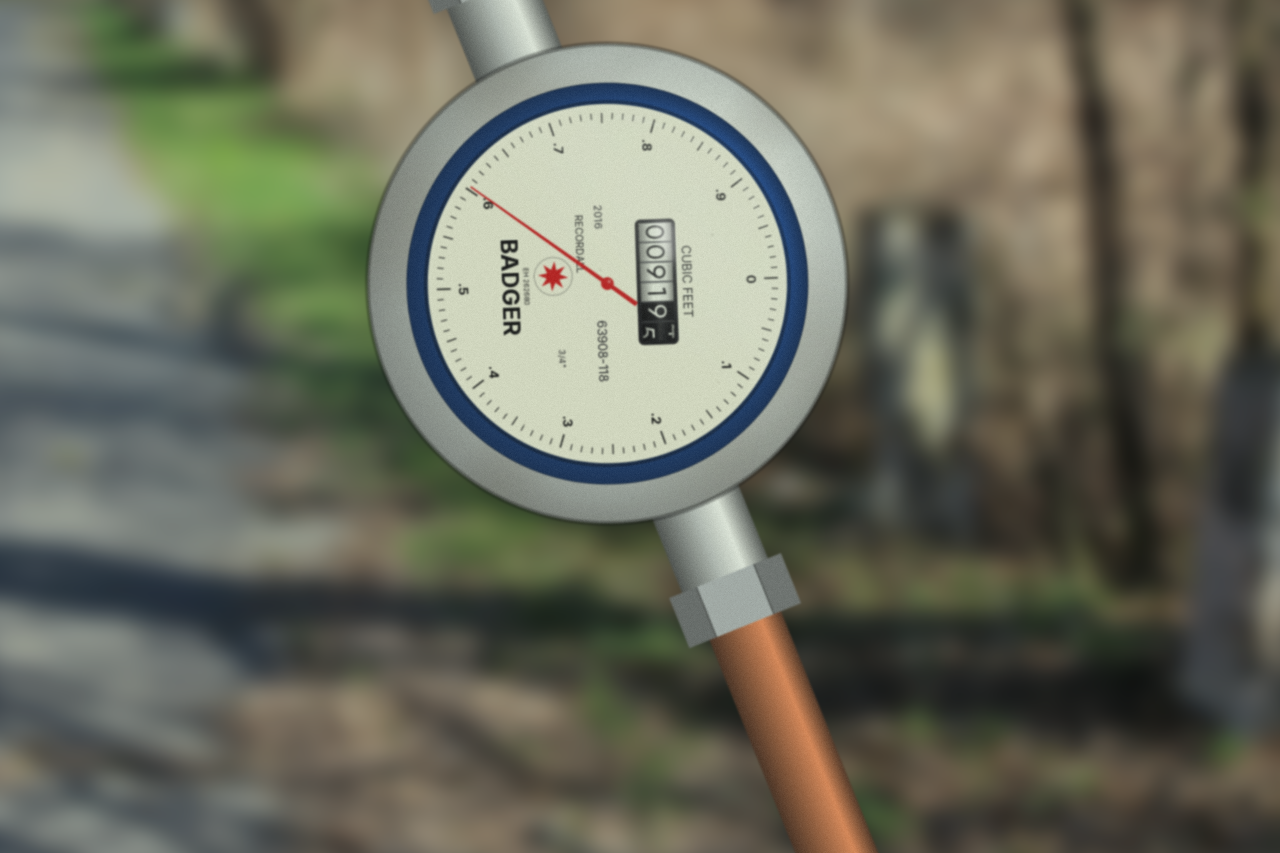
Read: 9194.60,ft³
